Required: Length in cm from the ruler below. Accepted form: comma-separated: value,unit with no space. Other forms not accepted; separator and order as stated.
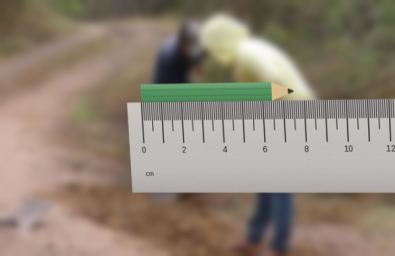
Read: 7.5,cm
